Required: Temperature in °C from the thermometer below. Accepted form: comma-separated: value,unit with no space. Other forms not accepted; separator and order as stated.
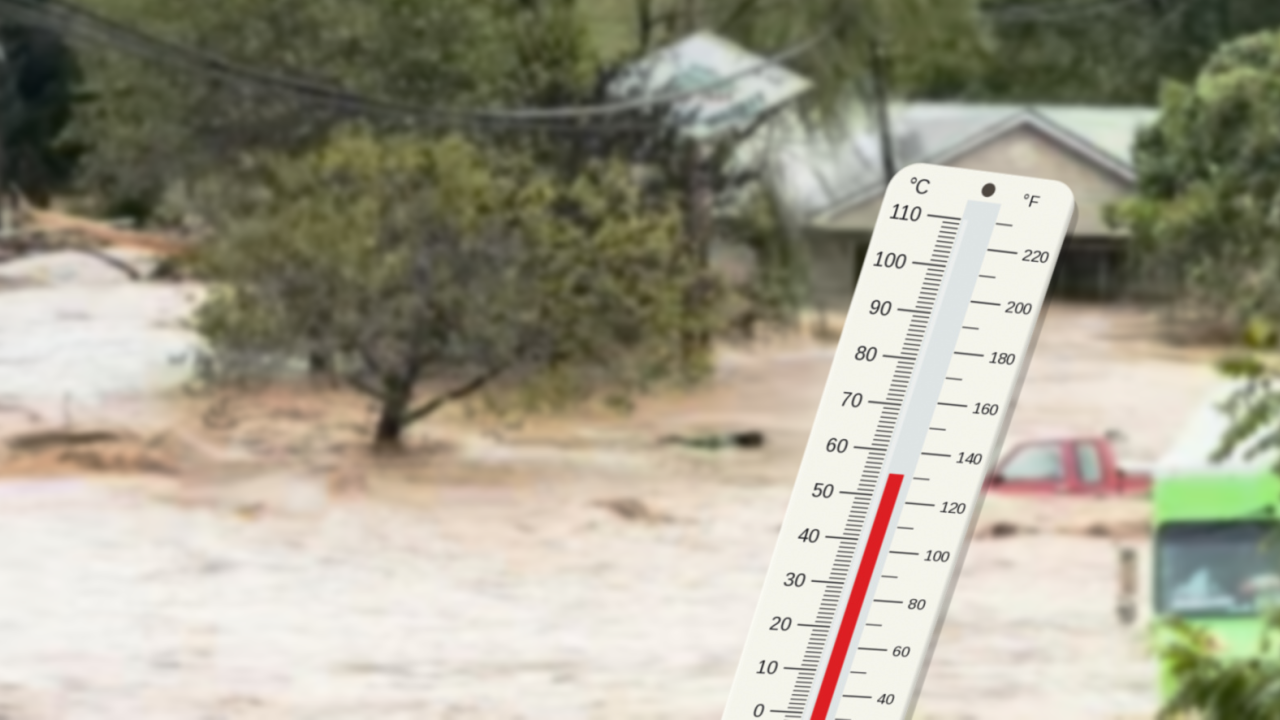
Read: 55,°C
